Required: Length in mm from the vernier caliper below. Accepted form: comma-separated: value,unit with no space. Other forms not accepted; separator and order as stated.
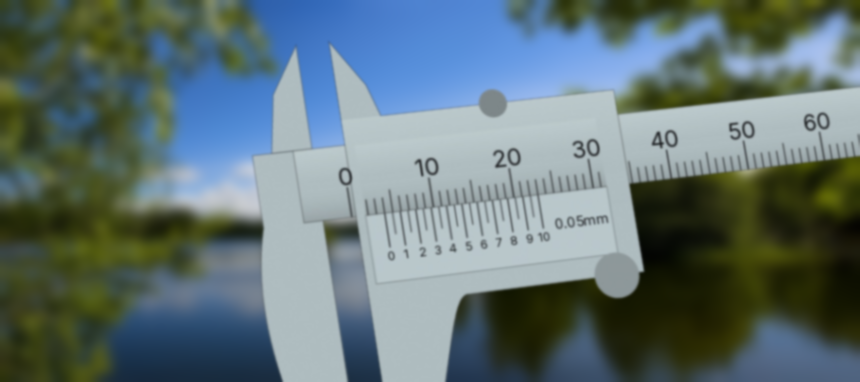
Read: 4.0,mm
